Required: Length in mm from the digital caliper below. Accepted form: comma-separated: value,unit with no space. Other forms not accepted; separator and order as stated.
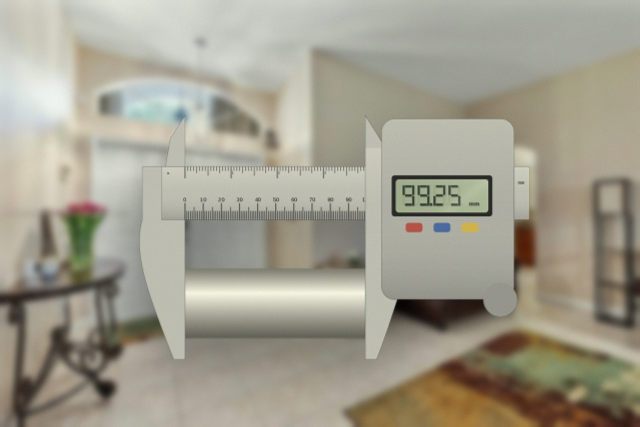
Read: 99.25,mm
